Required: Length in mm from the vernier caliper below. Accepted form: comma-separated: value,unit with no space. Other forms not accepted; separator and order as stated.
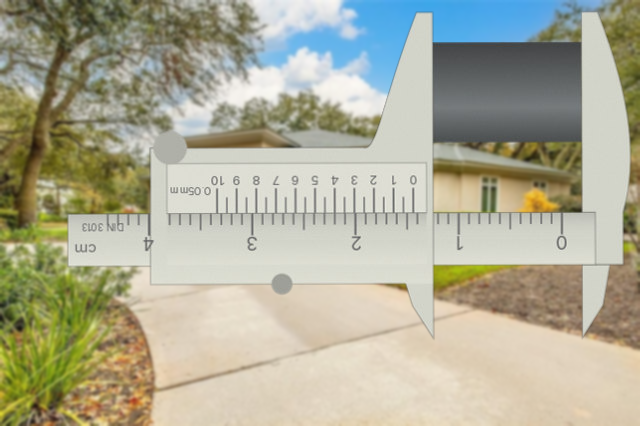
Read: 14.4,mm
